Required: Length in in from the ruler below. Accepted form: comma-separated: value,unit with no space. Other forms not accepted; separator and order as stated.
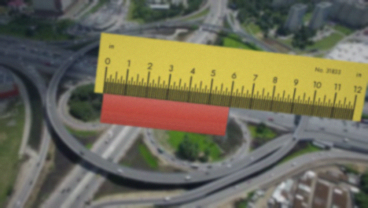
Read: 6,in
